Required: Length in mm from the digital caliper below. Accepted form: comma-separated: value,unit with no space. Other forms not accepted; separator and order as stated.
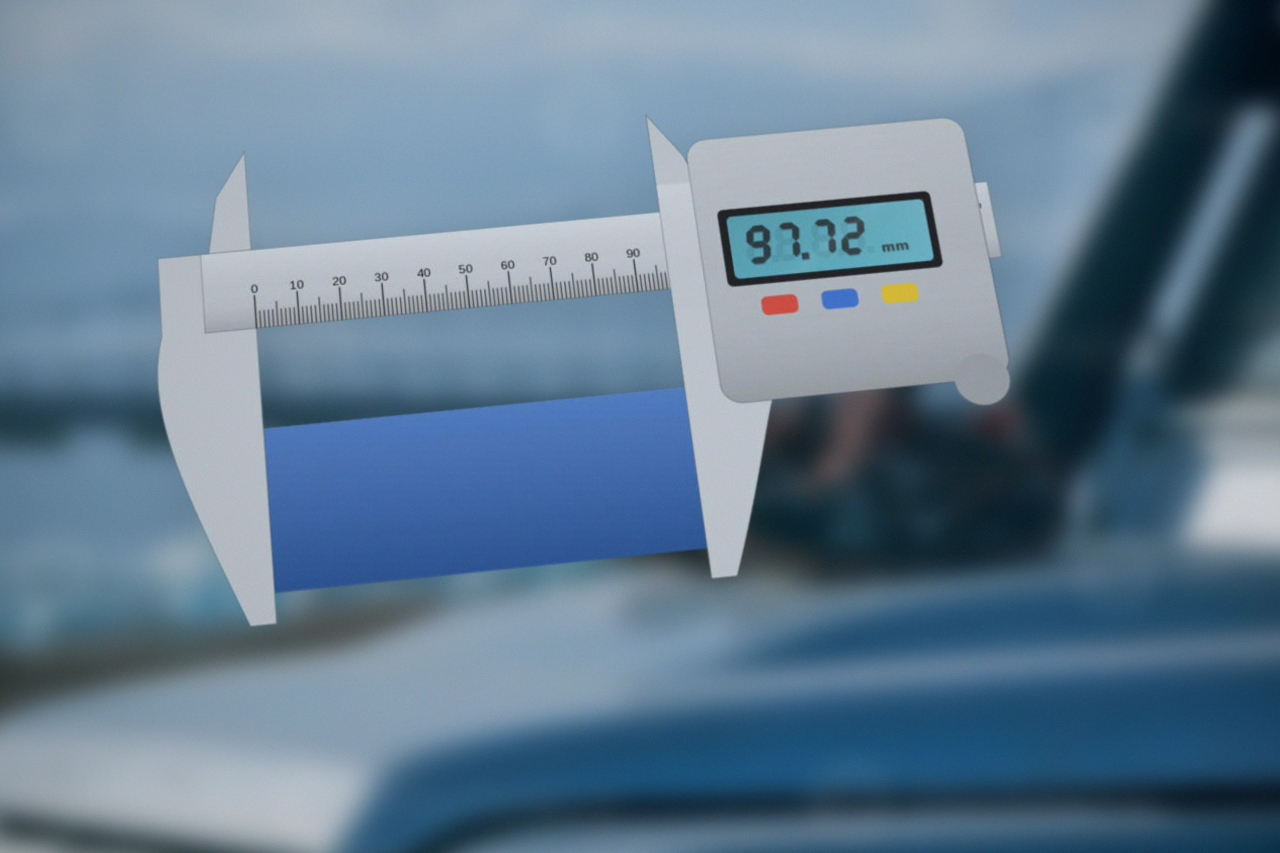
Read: 97.72,mm
